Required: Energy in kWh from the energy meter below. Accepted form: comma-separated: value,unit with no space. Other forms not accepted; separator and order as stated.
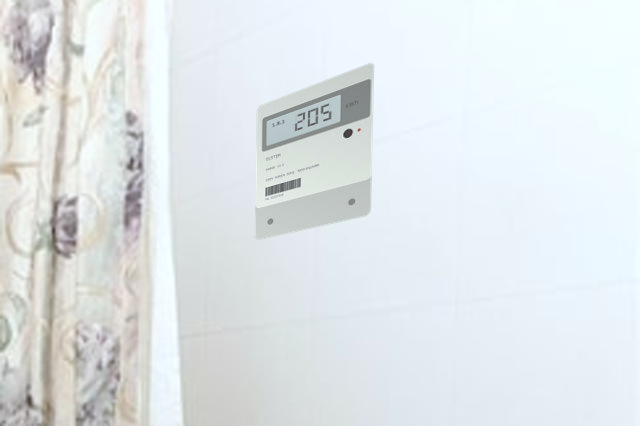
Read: 205,kWh
